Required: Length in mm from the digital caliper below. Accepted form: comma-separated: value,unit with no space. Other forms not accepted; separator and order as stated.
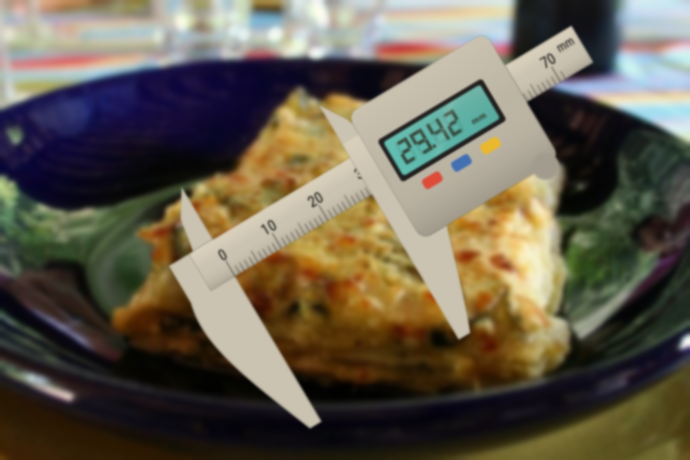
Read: 29.42,mm
